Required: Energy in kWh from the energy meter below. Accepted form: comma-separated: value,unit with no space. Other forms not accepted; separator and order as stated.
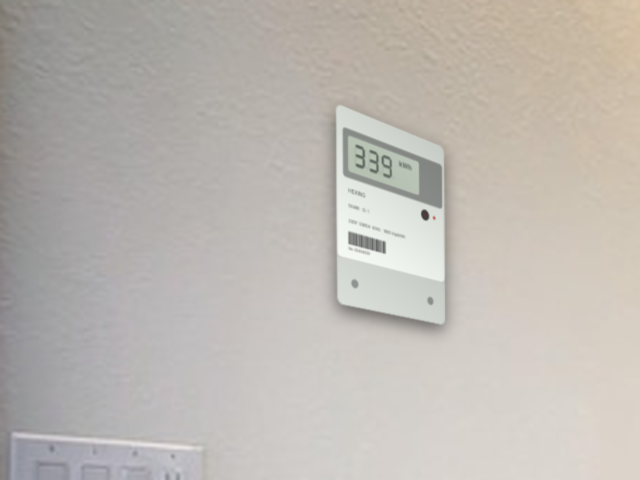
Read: 339,kWh
